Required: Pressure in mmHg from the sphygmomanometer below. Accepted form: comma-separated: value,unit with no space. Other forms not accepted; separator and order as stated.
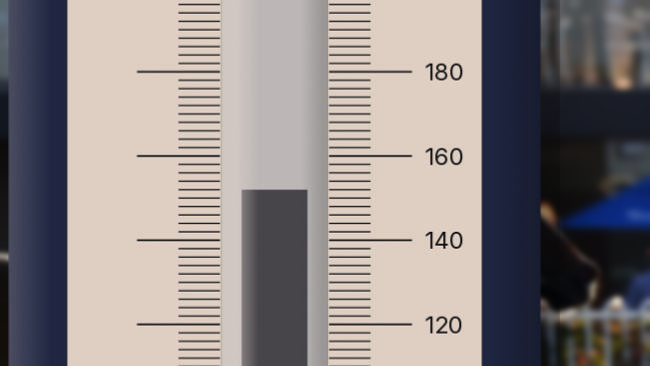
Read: 152,mmHg
